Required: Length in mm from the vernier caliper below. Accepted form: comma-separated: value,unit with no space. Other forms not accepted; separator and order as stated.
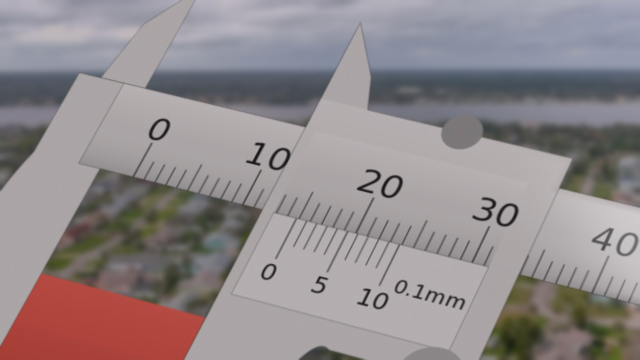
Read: 14.8,mm
